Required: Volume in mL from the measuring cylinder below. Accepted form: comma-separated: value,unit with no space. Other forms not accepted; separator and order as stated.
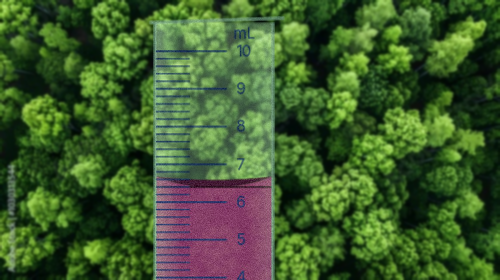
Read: 6.4,mL
